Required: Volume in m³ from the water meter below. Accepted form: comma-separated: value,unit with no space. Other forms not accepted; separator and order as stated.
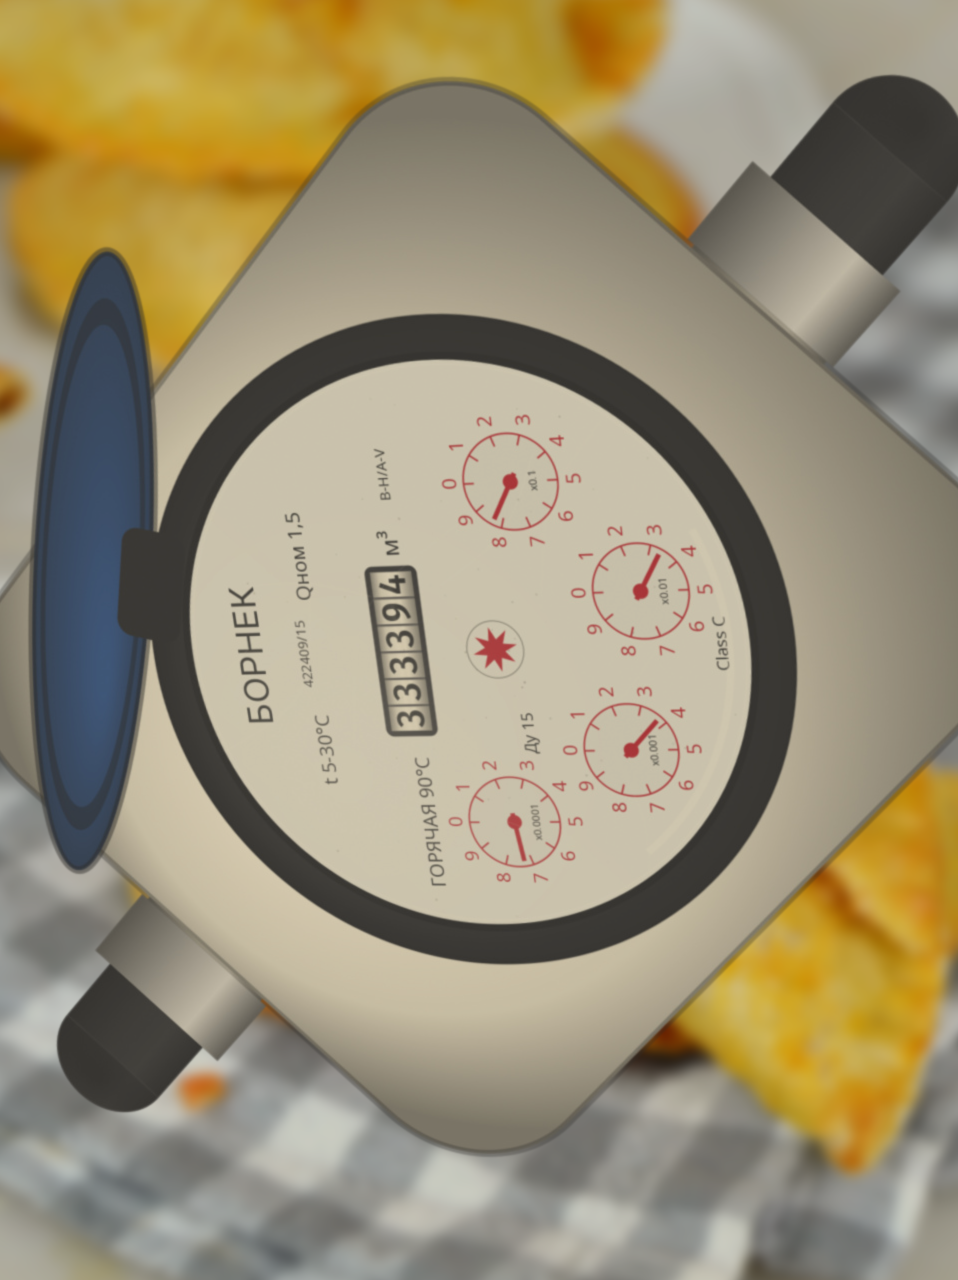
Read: 333394.8337,m³
